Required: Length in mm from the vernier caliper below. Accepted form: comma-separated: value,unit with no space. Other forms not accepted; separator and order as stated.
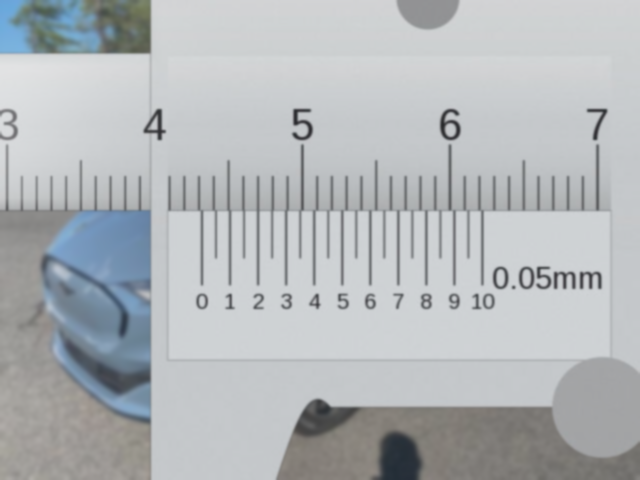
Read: 43.2,mm
